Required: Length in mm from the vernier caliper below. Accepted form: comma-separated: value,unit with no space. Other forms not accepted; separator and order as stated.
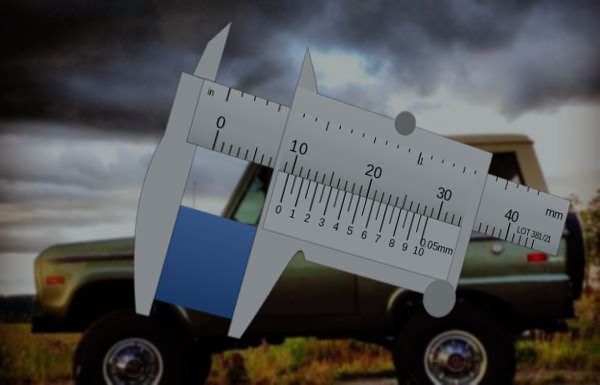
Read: 9.6,mm
